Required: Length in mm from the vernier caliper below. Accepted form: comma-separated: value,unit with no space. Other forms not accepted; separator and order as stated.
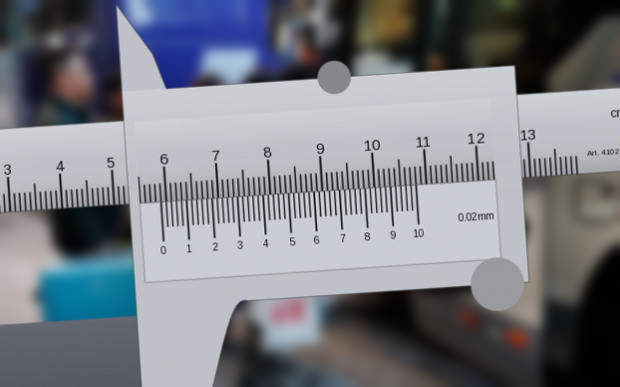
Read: 59.0,mm
